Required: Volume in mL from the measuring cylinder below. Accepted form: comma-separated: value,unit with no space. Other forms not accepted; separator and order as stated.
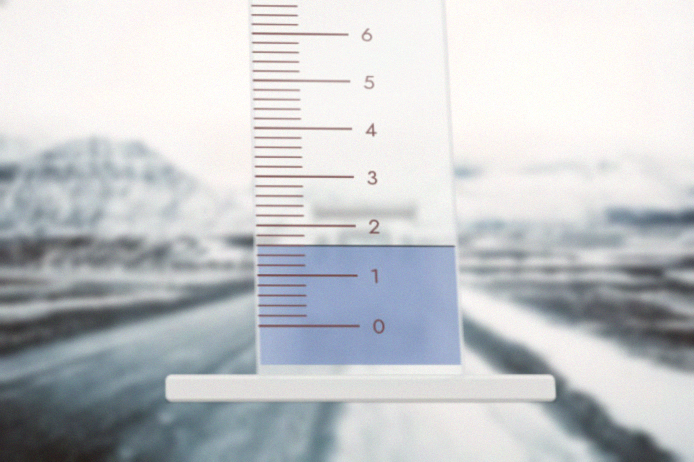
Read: 1.6,mL
